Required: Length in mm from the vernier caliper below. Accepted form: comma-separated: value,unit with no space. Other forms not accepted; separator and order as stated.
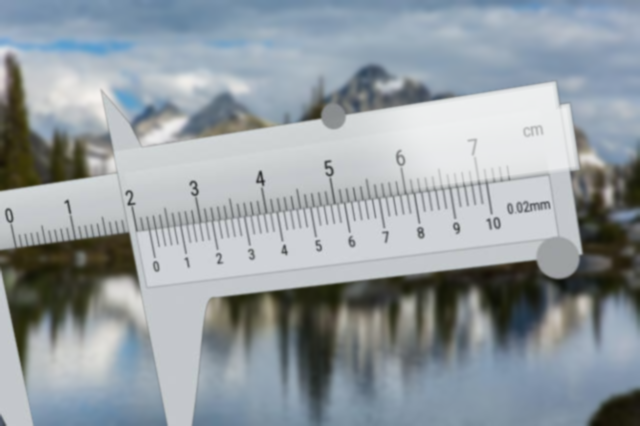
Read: 22.0,mm
